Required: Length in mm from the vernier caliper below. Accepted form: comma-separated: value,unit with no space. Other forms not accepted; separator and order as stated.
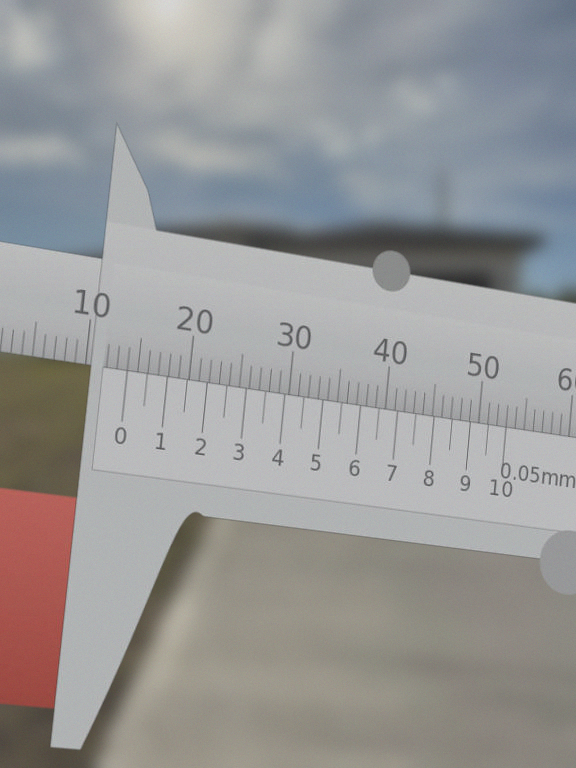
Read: 14.0,mm
